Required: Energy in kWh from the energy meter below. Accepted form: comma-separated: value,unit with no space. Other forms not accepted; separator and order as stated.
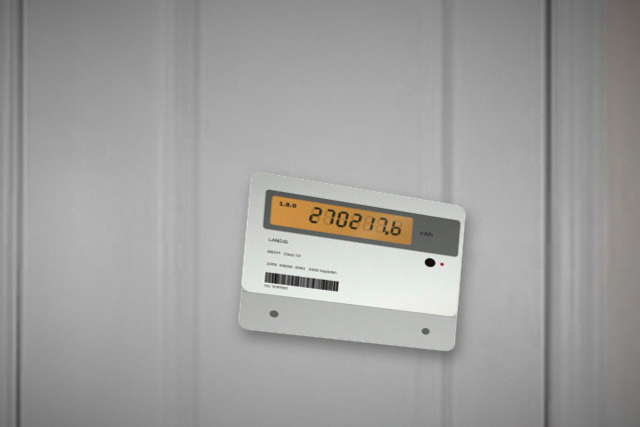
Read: 270217.6,kWh
